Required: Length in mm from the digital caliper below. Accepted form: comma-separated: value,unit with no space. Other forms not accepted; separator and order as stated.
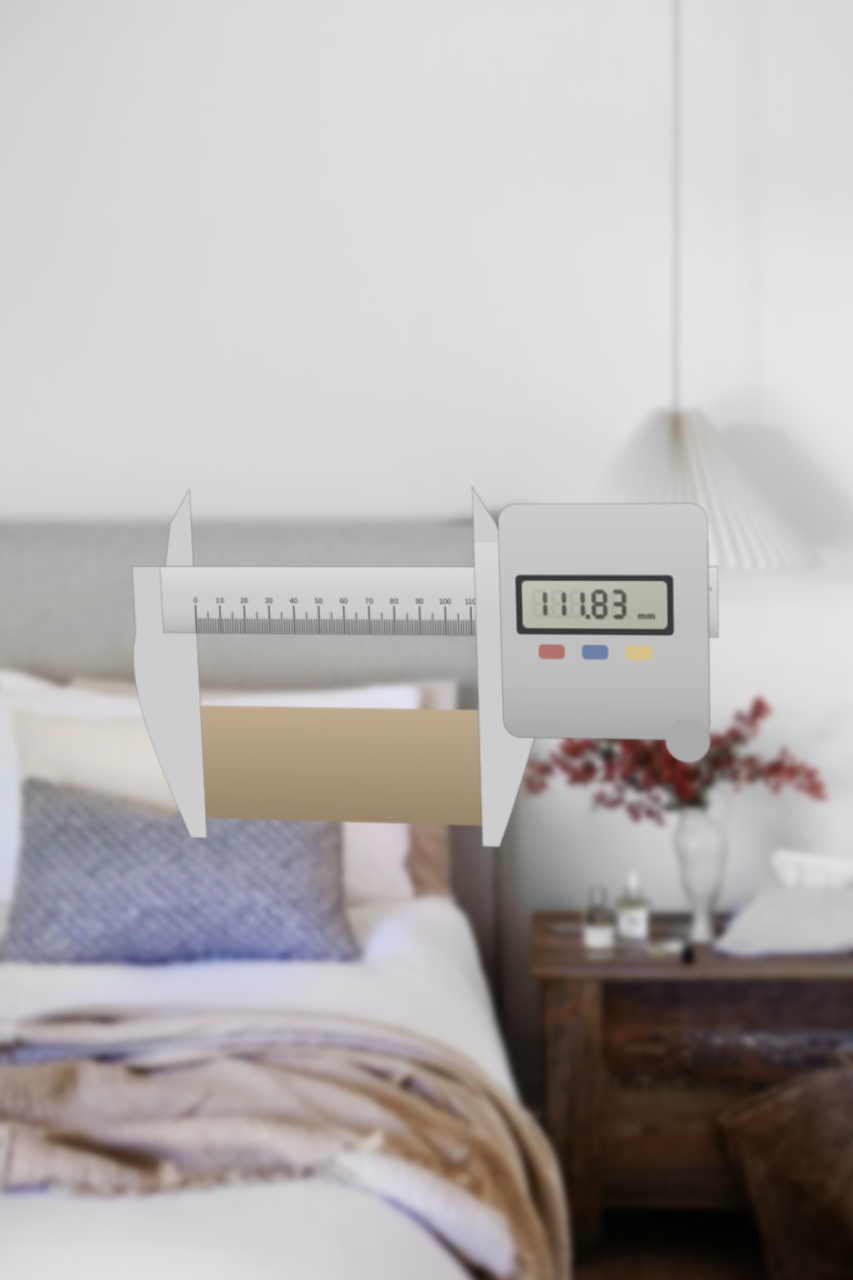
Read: 111.83,mm
